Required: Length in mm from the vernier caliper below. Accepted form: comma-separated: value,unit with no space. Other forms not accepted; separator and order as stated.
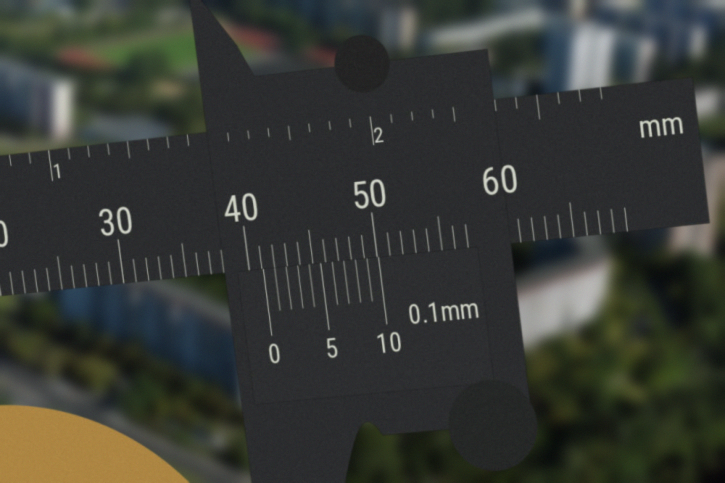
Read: 41.1,mm
